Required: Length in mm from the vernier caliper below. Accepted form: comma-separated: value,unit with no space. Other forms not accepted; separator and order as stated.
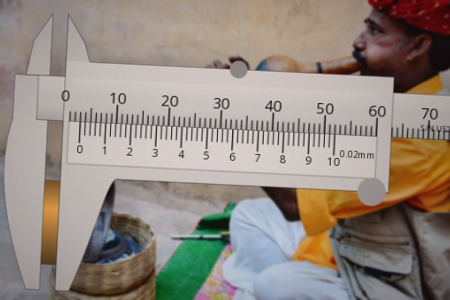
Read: 3.0,mm
